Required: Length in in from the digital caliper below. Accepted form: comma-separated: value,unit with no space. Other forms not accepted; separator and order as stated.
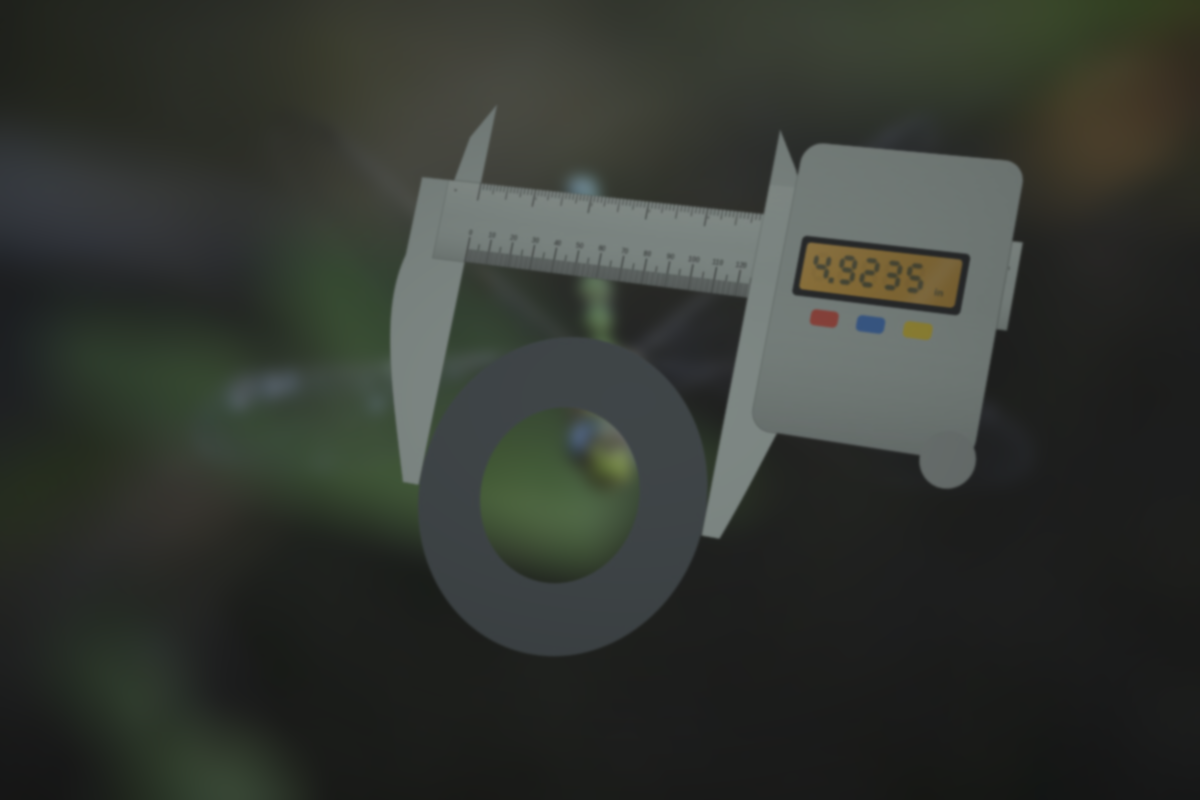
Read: 4.9235,in
